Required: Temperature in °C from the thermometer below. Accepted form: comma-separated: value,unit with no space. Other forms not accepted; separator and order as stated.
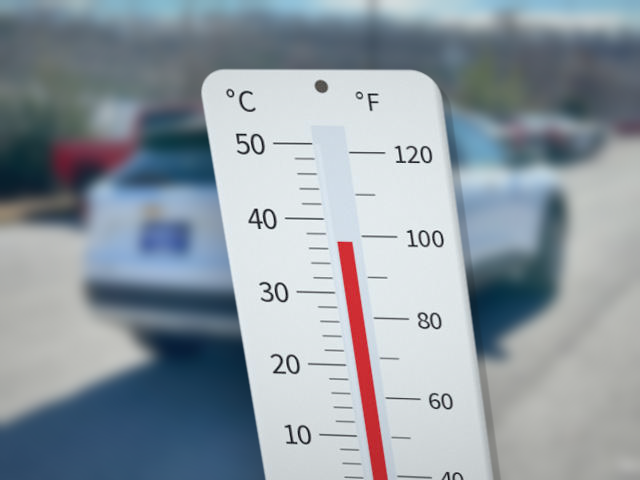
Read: 37,°C
